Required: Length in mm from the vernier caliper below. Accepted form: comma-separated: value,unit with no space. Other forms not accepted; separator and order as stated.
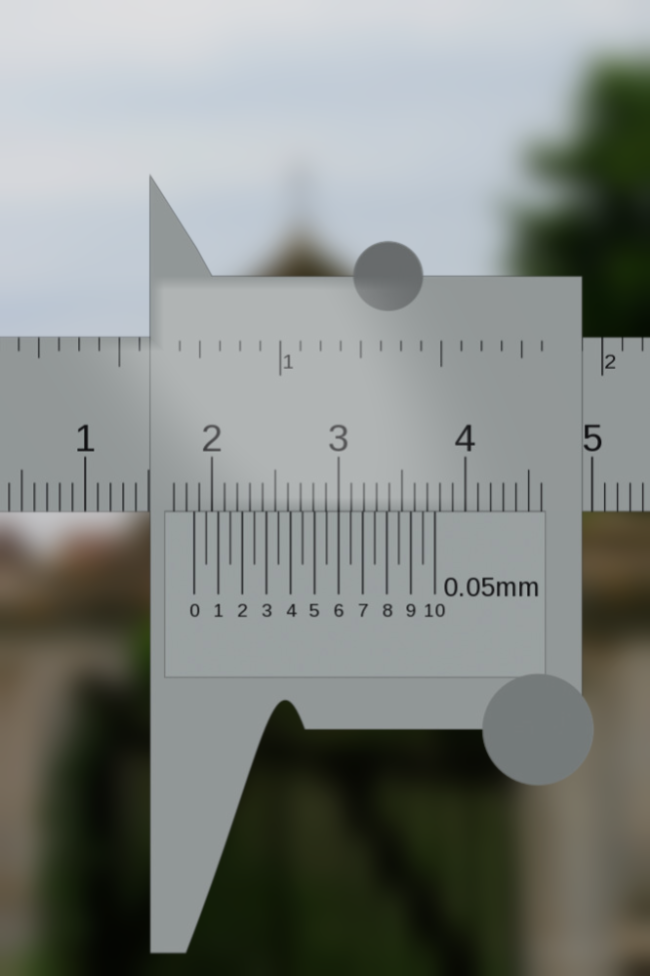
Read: 18.6,mm
